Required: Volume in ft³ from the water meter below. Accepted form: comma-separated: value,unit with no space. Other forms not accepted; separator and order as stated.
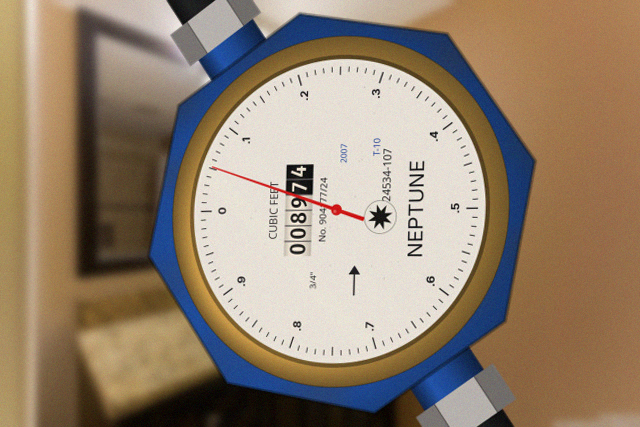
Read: 8974.05,ft³
